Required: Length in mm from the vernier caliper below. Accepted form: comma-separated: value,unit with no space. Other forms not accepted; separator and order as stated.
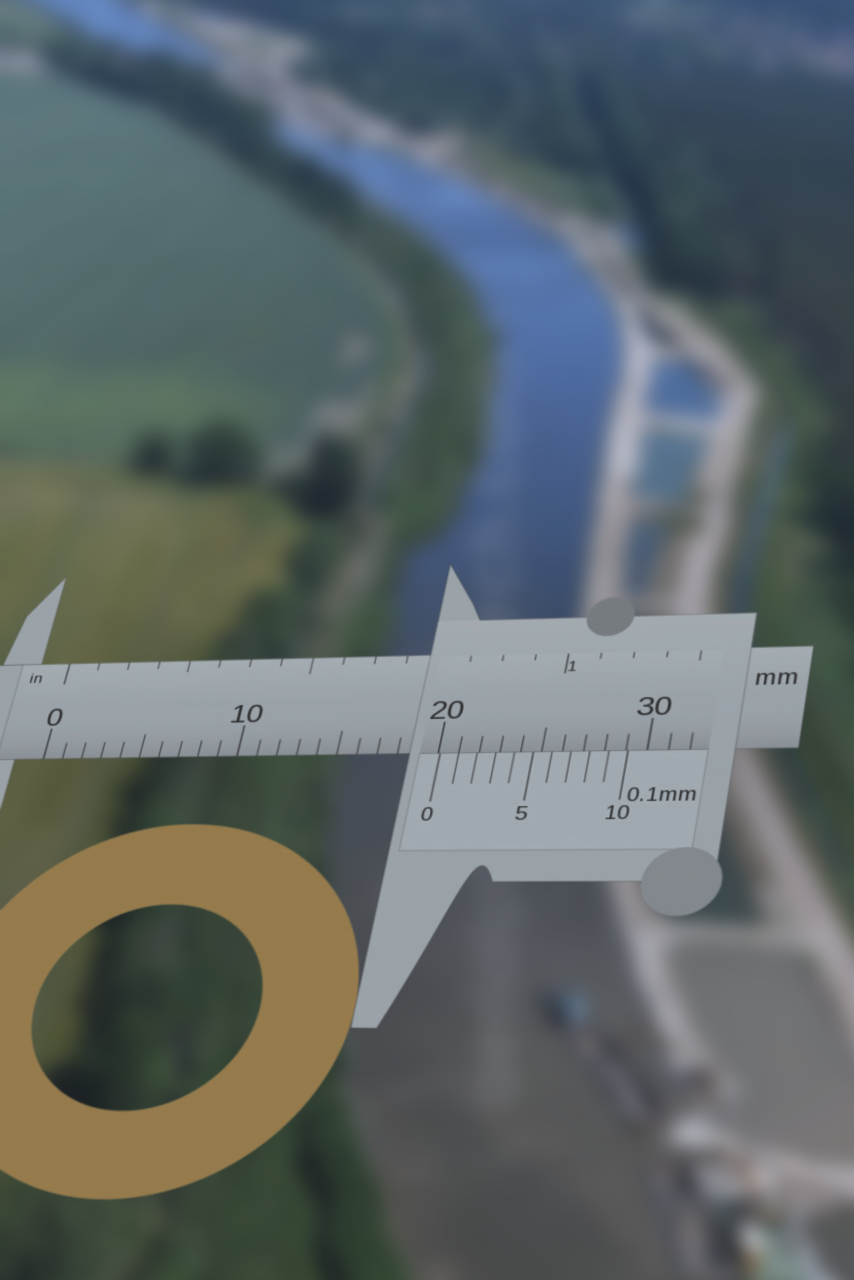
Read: 20.1,mm
